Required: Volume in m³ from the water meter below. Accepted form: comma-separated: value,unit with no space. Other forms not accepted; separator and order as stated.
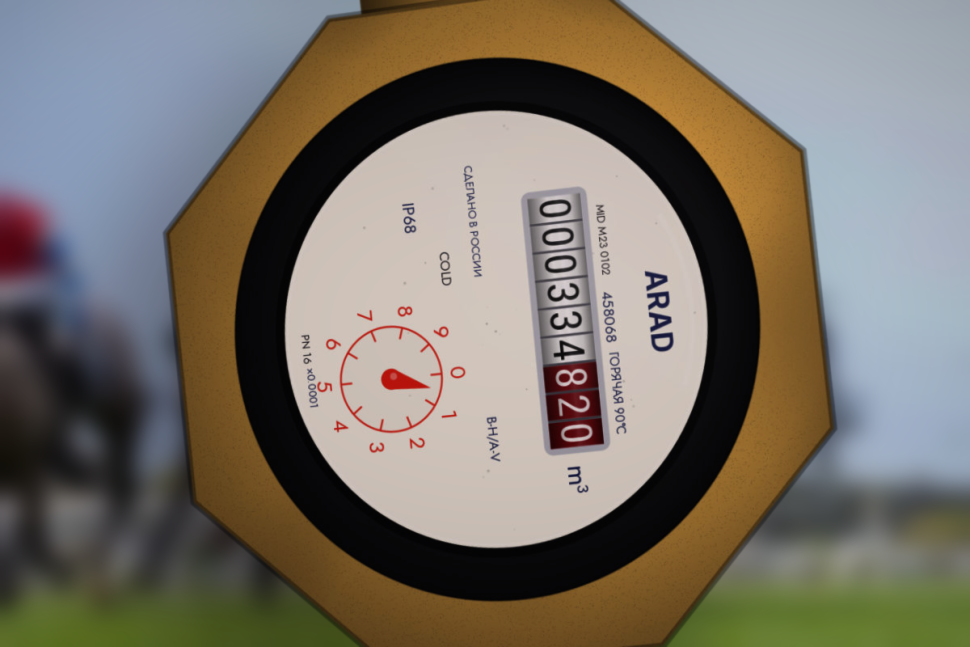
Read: 334.8200,m³
